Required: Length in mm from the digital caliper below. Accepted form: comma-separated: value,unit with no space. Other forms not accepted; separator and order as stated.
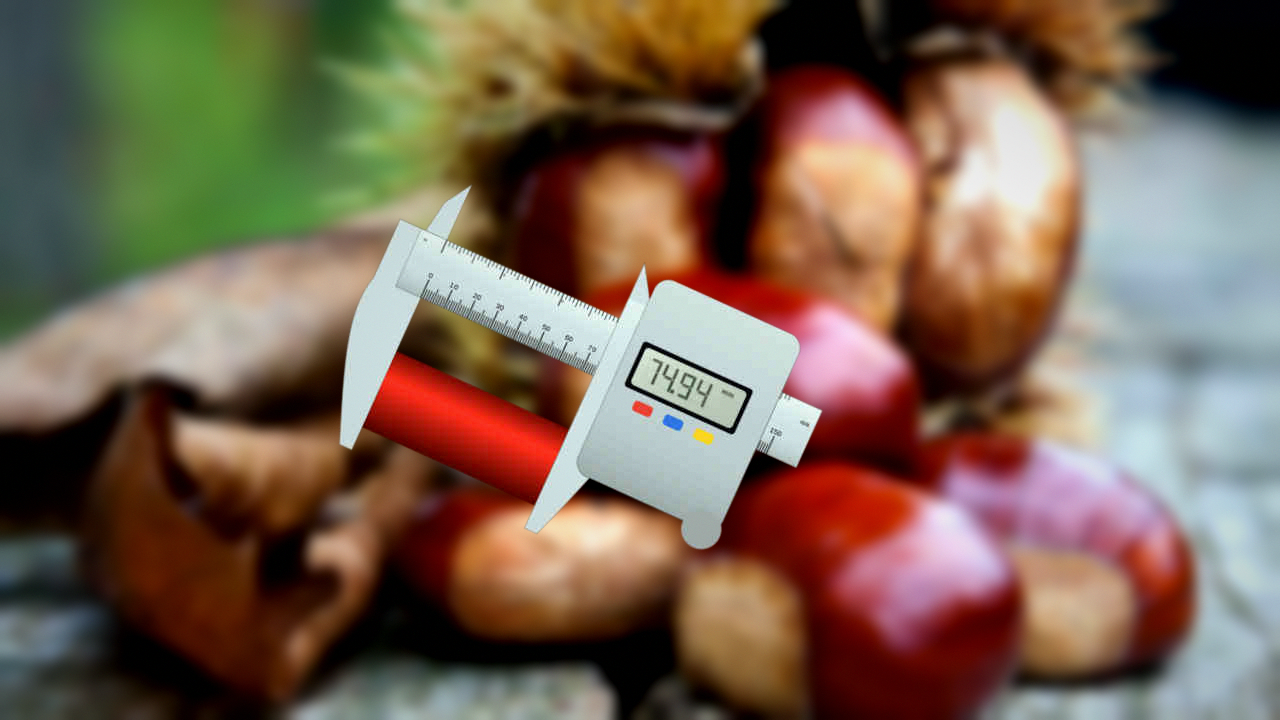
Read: 74.94,mm
